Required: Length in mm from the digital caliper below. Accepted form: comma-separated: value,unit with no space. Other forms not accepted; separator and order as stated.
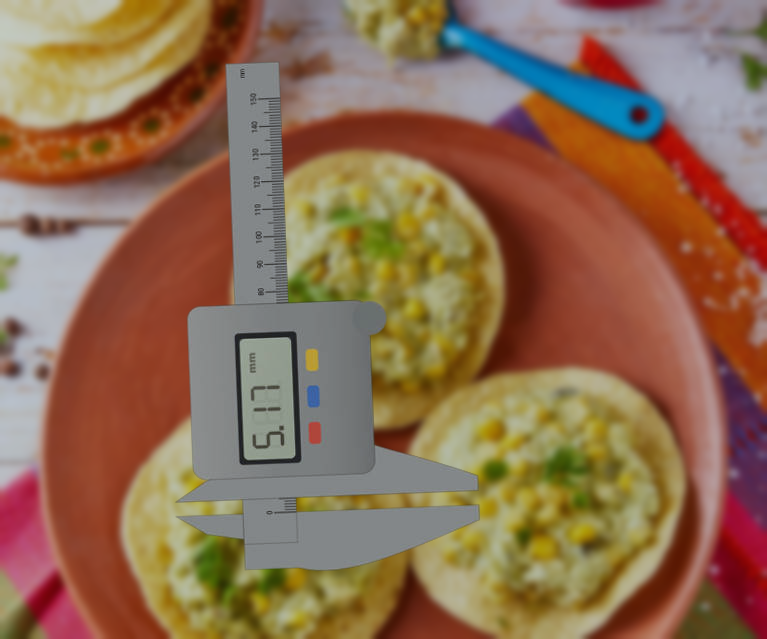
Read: 5.17,mm
